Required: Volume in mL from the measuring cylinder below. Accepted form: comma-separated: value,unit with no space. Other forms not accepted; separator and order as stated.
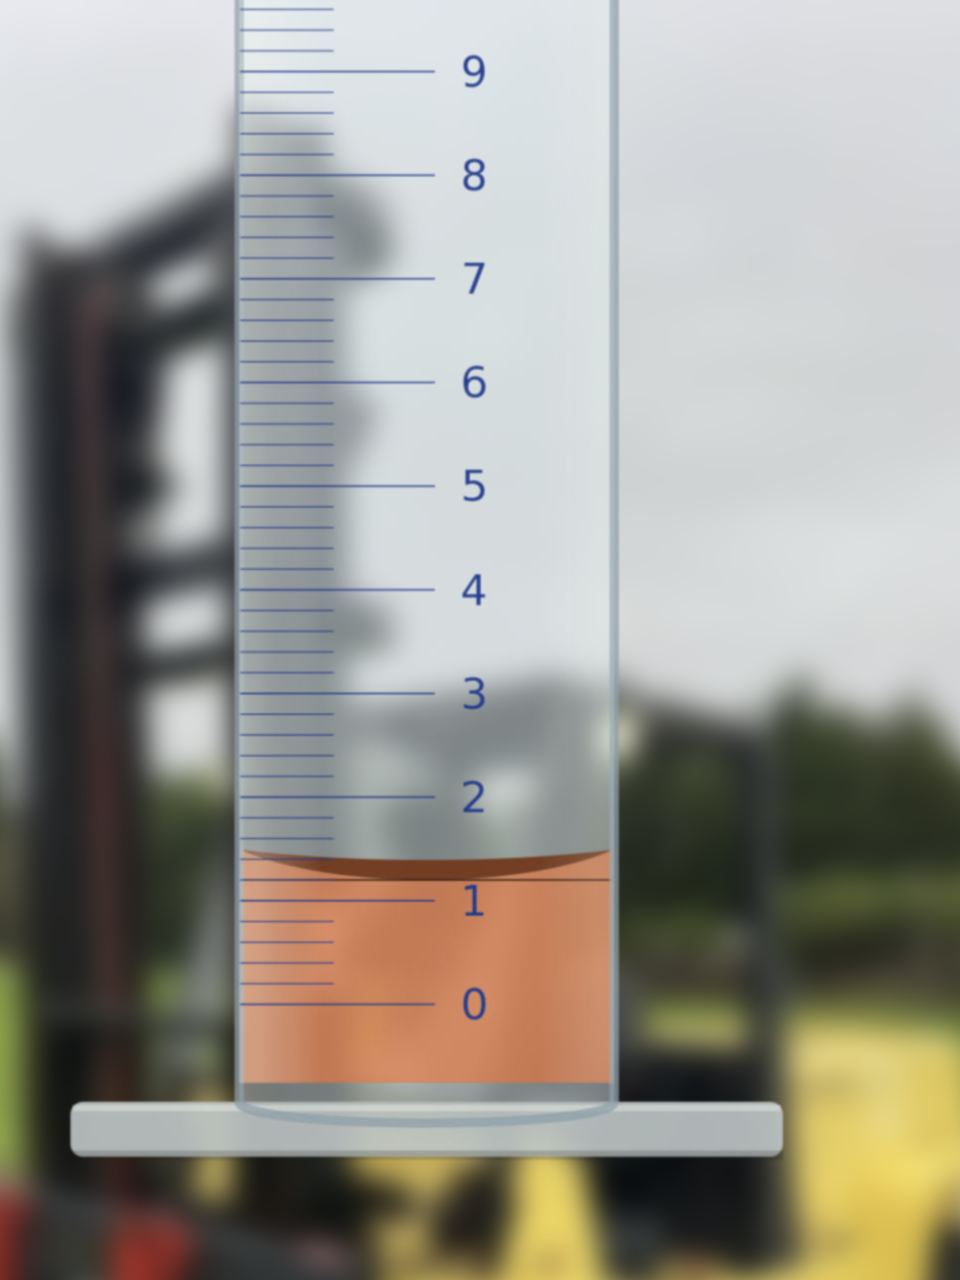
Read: 1.2,mL
